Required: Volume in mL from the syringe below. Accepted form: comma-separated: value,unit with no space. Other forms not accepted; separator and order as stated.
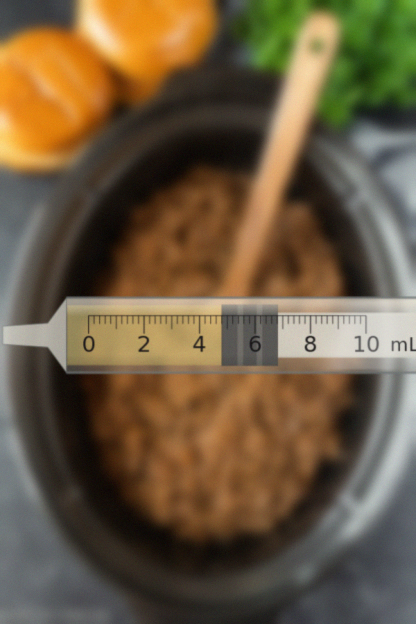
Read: 4.8,mL
